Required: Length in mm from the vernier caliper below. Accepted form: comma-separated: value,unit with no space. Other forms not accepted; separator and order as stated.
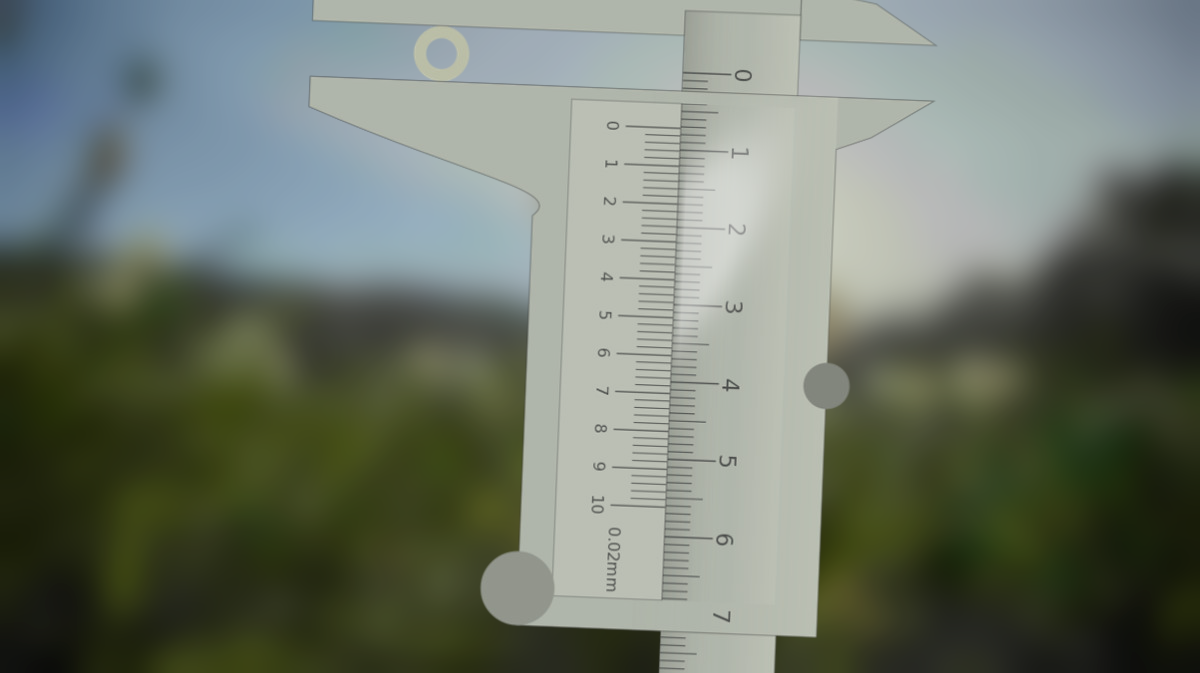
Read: 7.2,mm
